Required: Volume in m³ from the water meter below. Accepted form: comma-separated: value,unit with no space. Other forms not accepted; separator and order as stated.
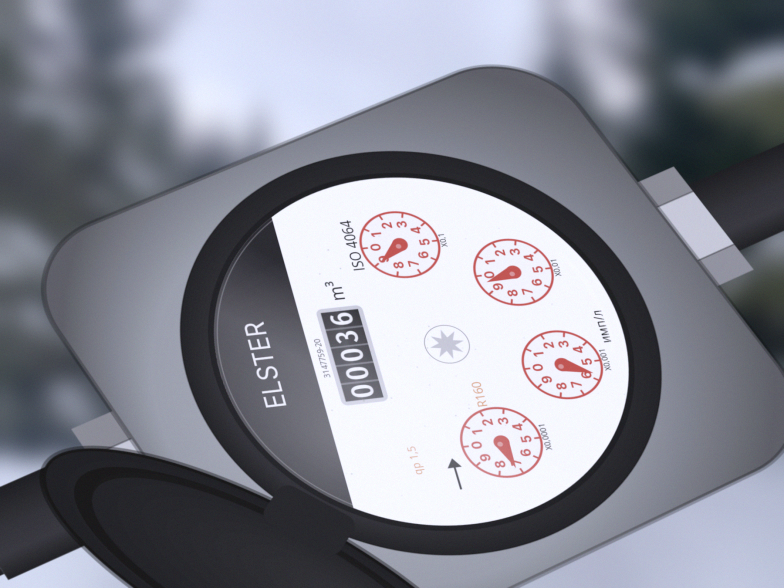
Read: 36.8957,m³
